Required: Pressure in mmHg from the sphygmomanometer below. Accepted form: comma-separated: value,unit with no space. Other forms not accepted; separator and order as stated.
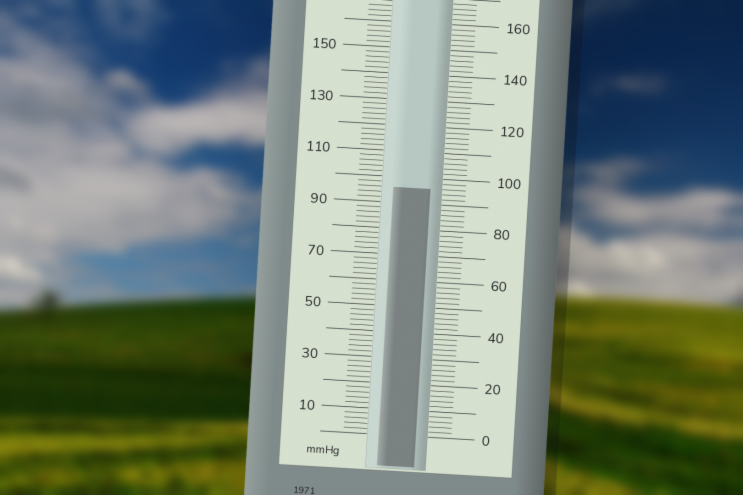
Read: 96,mmHg
